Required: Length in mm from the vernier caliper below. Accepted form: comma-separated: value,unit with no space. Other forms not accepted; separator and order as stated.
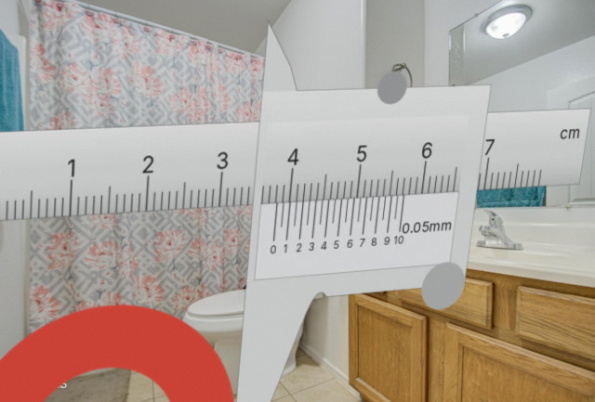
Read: 38.2,mm
